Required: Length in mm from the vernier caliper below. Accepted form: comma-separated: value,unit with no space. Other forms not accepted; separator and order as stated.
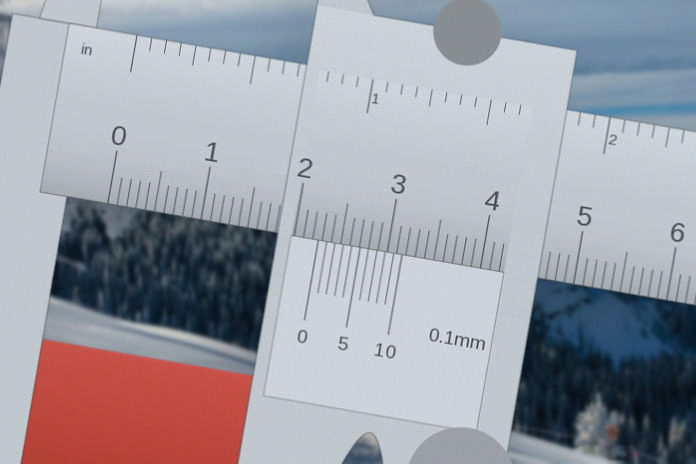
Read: 22.6,mm
